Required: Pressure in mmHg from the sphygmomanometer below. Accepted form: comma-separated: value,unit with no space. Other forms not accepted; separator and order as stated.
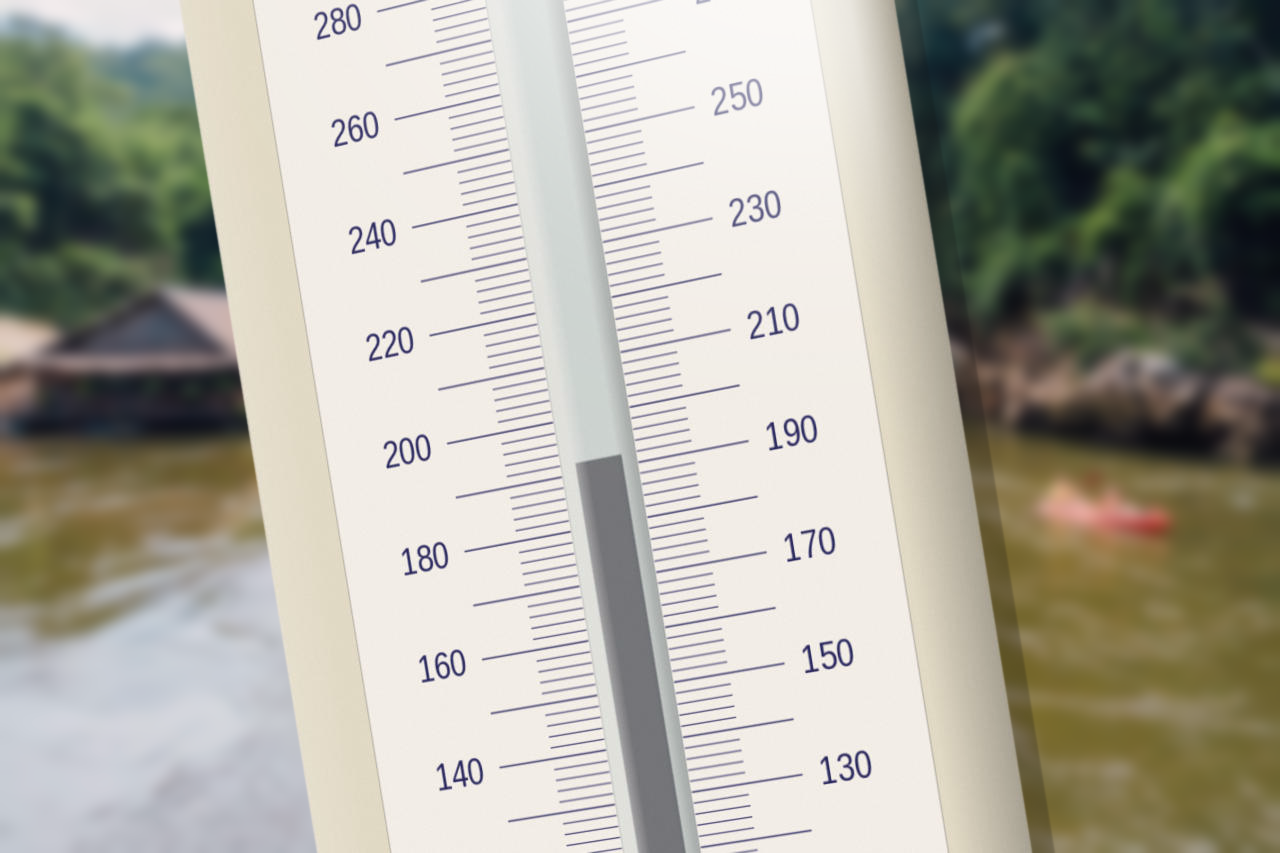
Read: 192,mmHg
